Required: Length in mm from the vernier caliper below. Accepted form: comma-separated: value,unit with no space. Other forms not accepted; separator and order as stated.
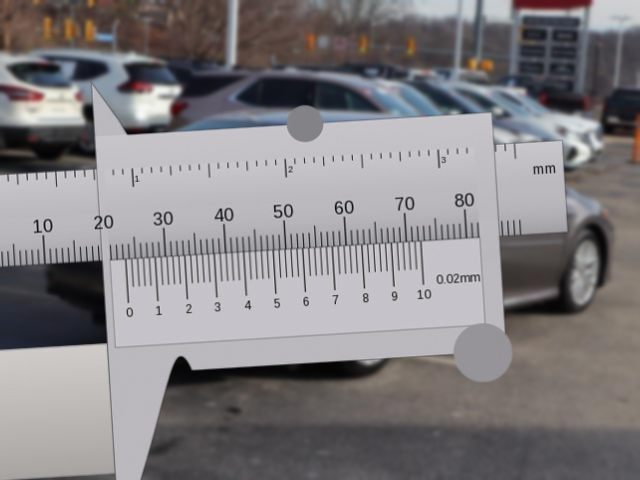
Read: 23.4,mm
